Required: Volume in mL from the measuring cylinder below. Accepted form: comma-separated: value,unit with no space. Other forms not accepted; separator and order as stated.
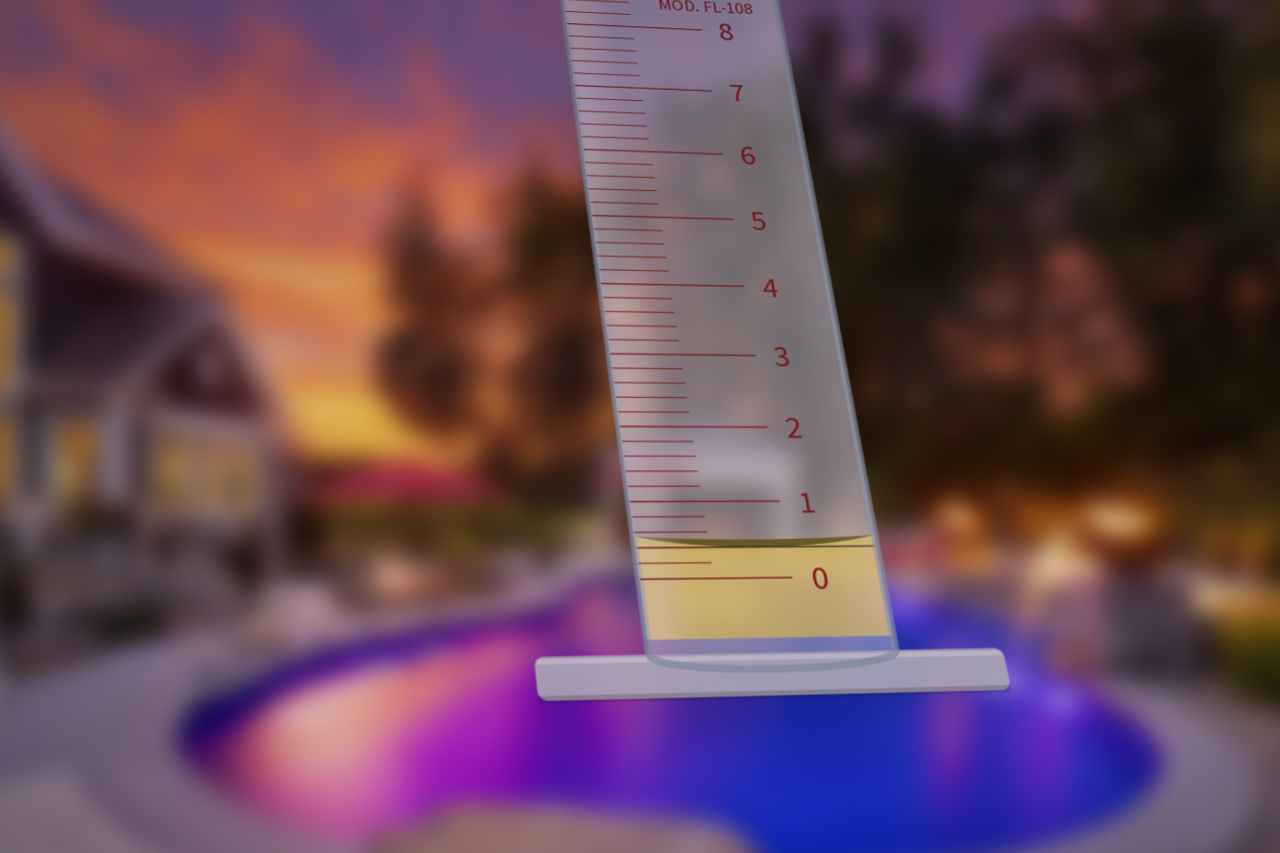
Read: 0.4,mL
